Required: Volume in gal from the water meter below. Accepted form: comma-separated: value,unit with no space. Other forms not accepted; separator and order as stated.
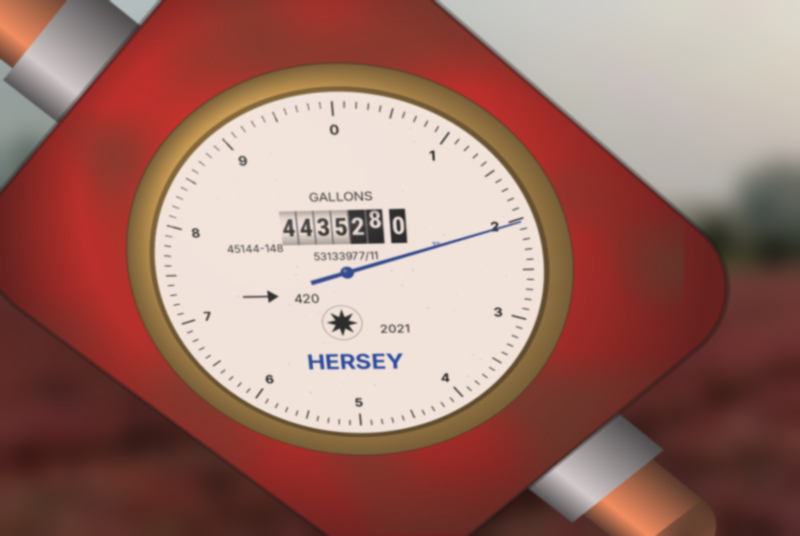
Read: 4435282.0,gal
